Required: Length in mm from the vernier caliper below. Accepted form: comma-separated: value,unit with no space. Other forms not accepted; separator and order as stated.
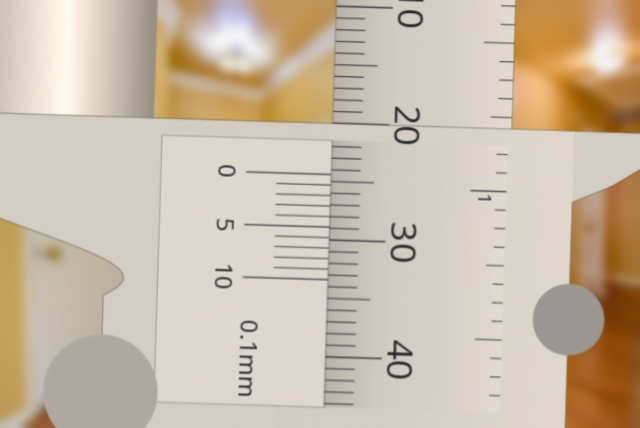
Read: 24.4,mm
